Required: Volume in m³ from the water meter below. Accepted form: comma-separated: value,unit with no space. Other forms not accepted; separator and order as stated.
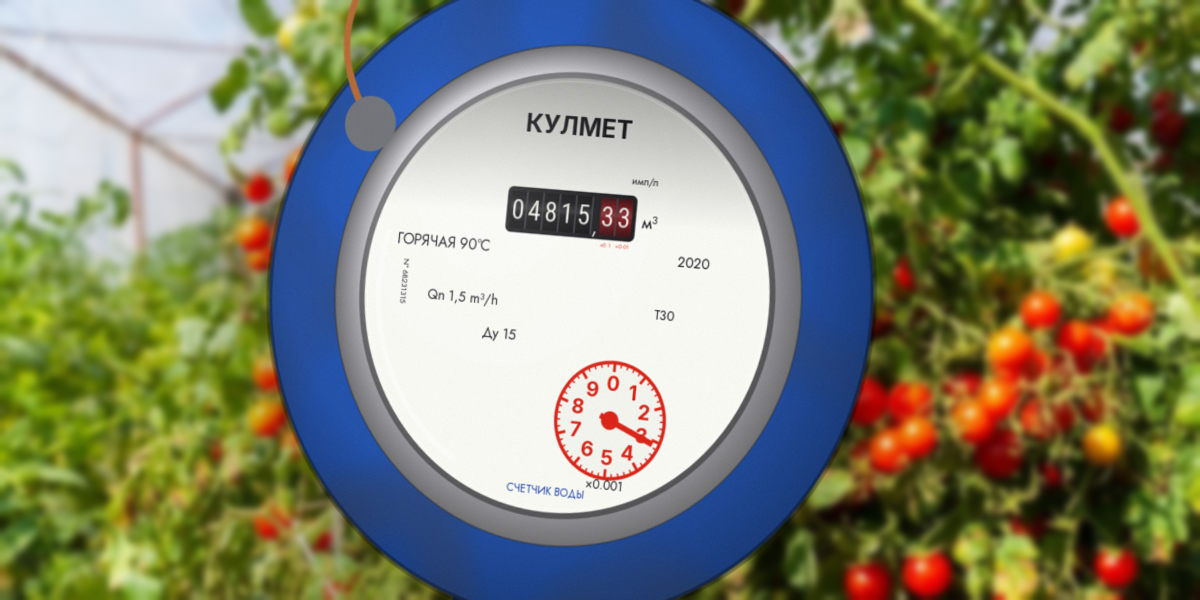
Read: 4815.333,m³
